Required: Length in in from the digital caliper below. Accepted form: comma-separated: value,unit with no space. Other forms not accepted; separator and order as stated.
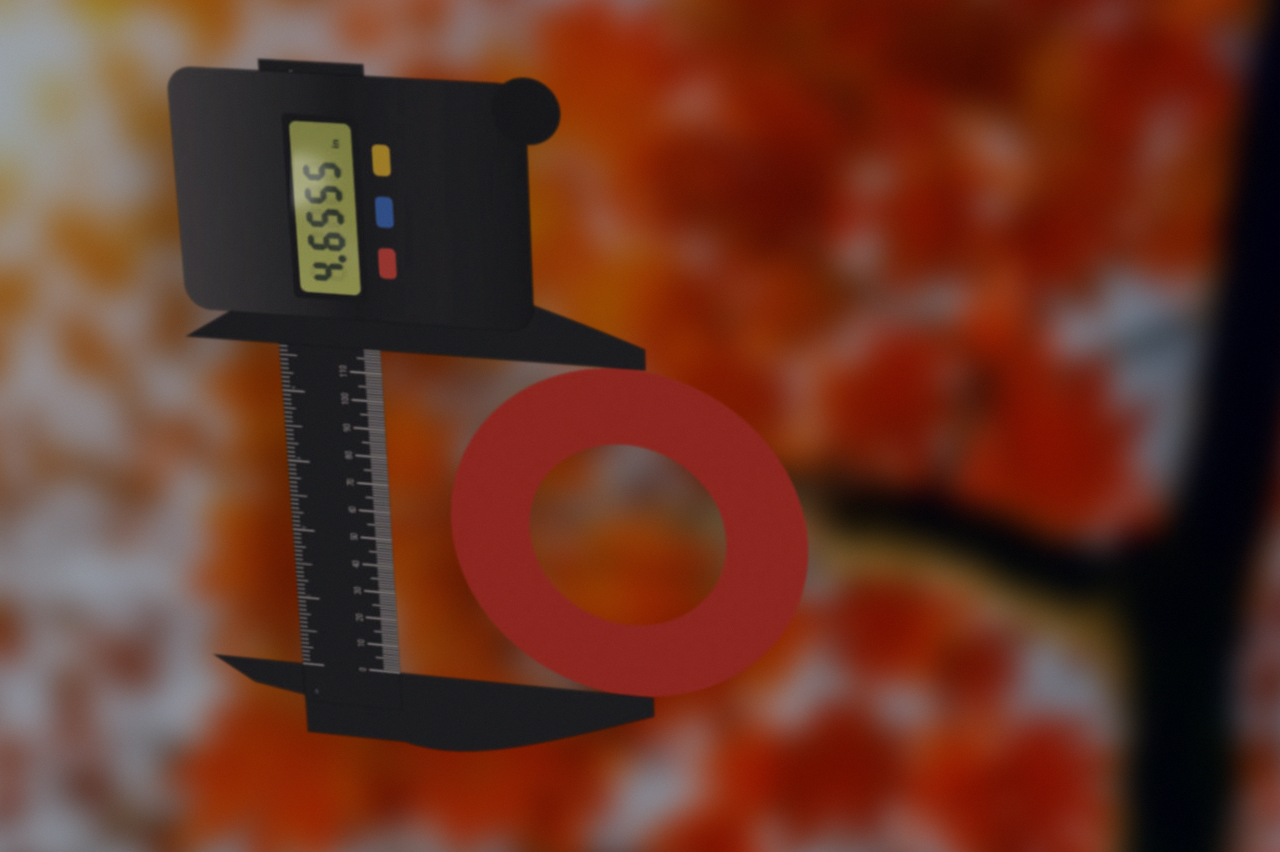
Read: 4.6555,in
